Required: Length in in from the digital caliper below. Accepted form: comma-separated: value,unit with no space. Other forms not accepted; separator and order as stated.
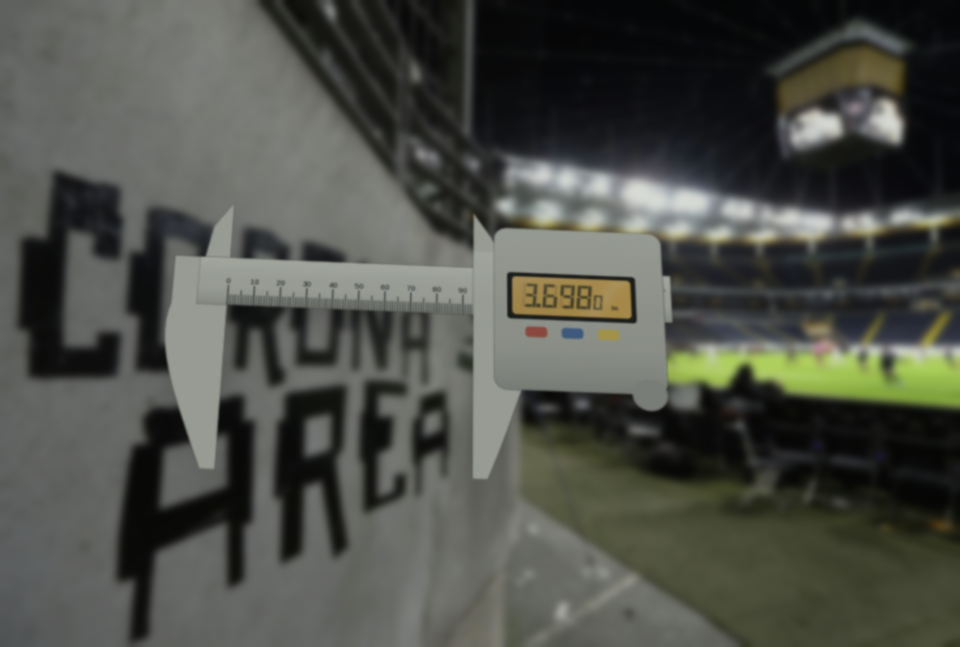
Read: 3.6980,in
